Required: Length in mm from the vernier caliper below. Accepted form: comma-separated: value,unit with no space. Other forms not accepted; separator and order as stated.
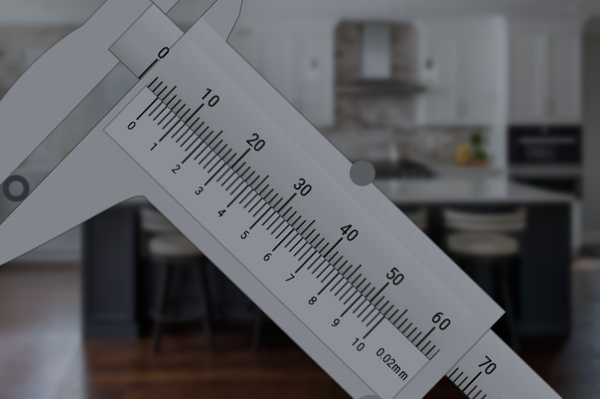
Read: 4.2,mm
